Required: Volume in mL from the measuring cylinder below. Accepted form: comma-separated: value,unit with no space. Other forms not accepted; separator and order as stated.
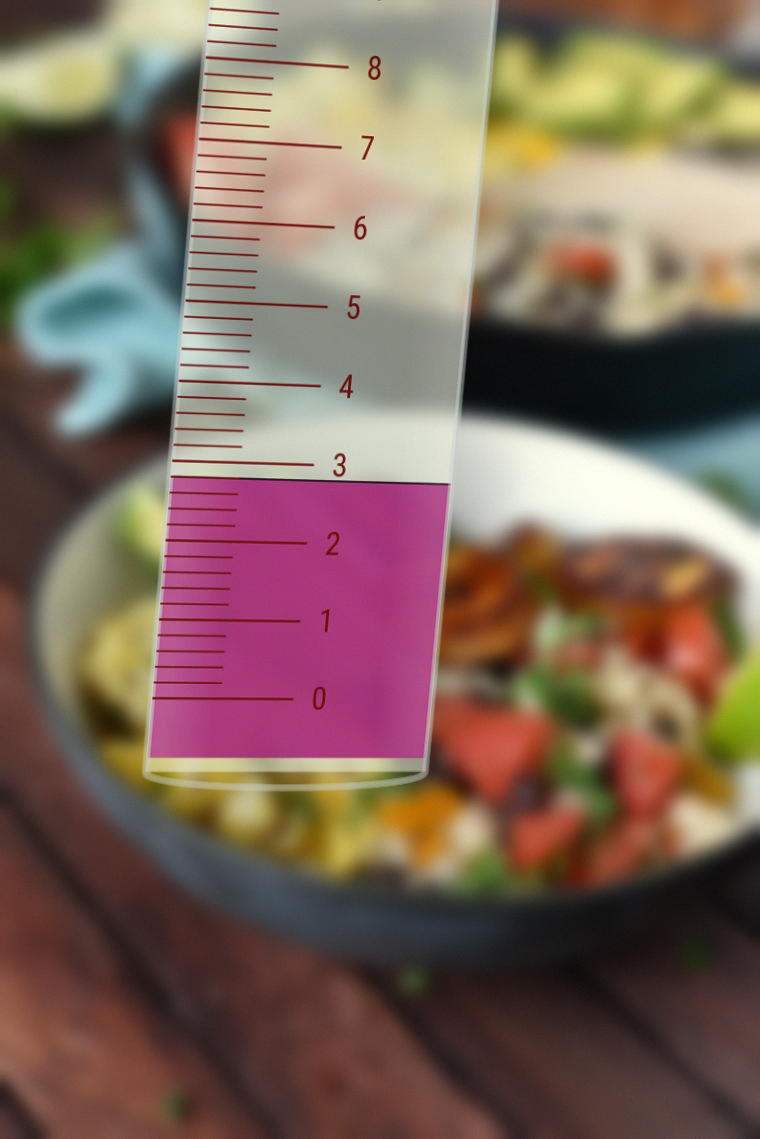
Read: 2.8,mL
